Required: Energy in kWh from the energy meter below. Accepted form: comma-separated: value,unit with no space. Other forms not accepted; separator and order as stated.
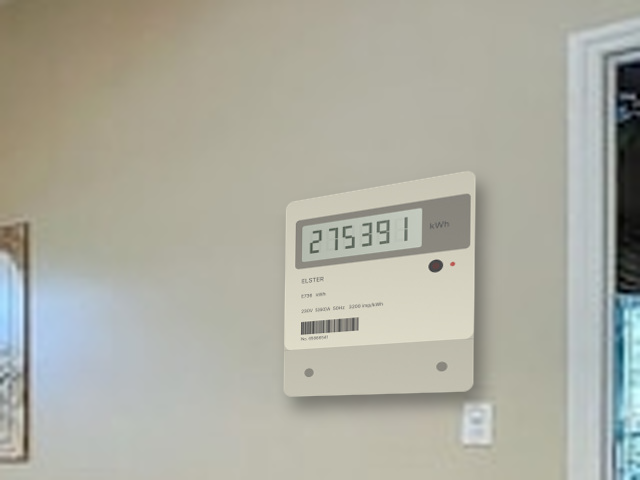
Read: 275391,kWh
